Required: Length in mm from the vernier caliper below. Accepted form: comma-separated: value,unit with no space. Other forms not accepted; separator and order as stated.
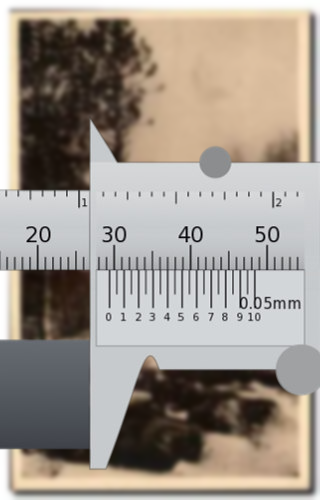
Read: 29.4,mm
